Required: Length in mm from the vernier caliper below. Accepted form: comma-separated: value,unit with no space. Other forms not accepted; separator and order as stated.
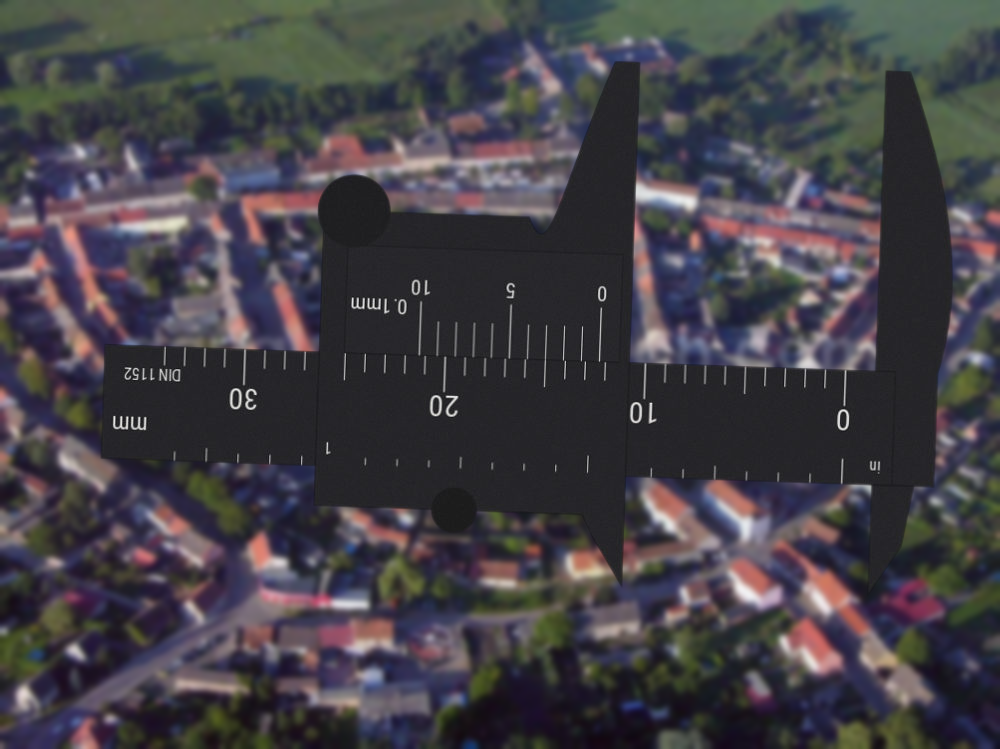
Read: 12.3,mm
